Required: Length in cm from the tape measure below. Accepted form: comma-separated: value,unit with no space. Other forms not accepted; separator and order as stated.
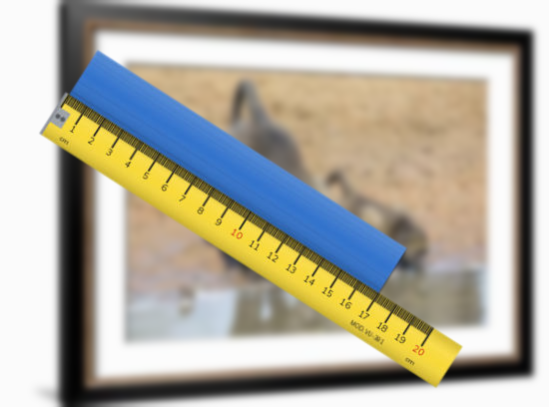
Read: 17,cm
